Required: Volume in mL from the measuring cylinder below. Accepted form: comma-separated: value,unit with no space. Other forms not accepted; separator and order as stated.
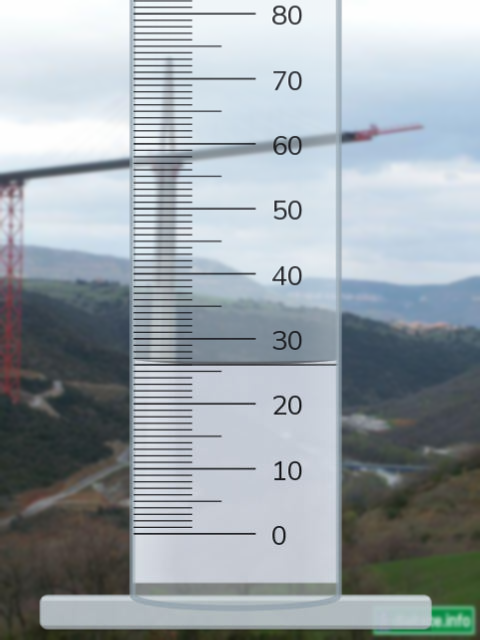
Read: 26,mL
